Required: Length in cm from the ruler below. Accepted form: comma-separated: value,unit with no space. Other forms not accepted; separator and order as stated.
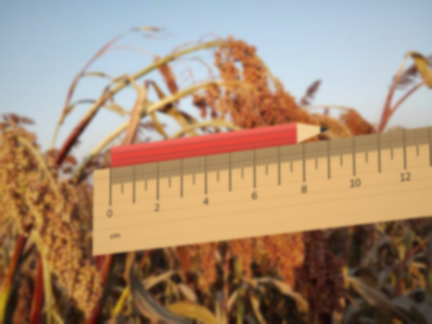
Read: 9,cm
